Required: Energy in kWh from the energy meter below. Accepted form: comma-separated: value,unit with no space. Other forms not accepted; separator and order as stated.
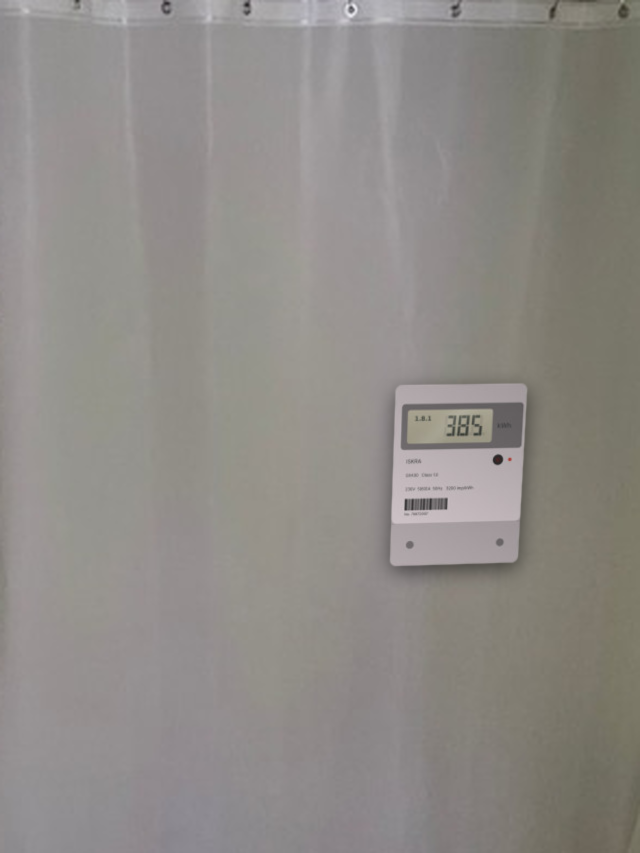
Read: 385,kWh
